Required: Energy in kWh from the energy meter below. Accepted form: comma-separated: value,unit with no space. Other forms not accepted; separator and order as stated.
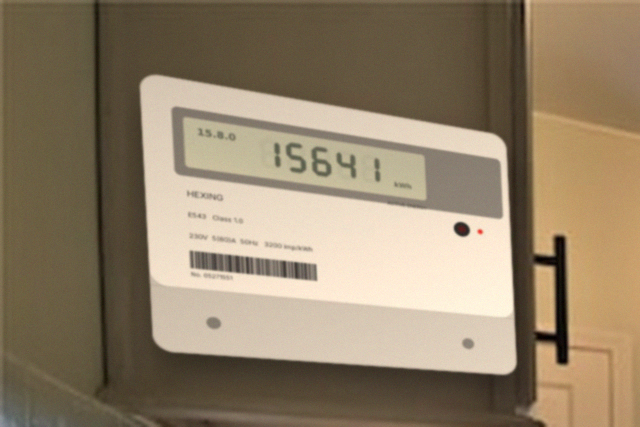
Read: 15641,kWh
